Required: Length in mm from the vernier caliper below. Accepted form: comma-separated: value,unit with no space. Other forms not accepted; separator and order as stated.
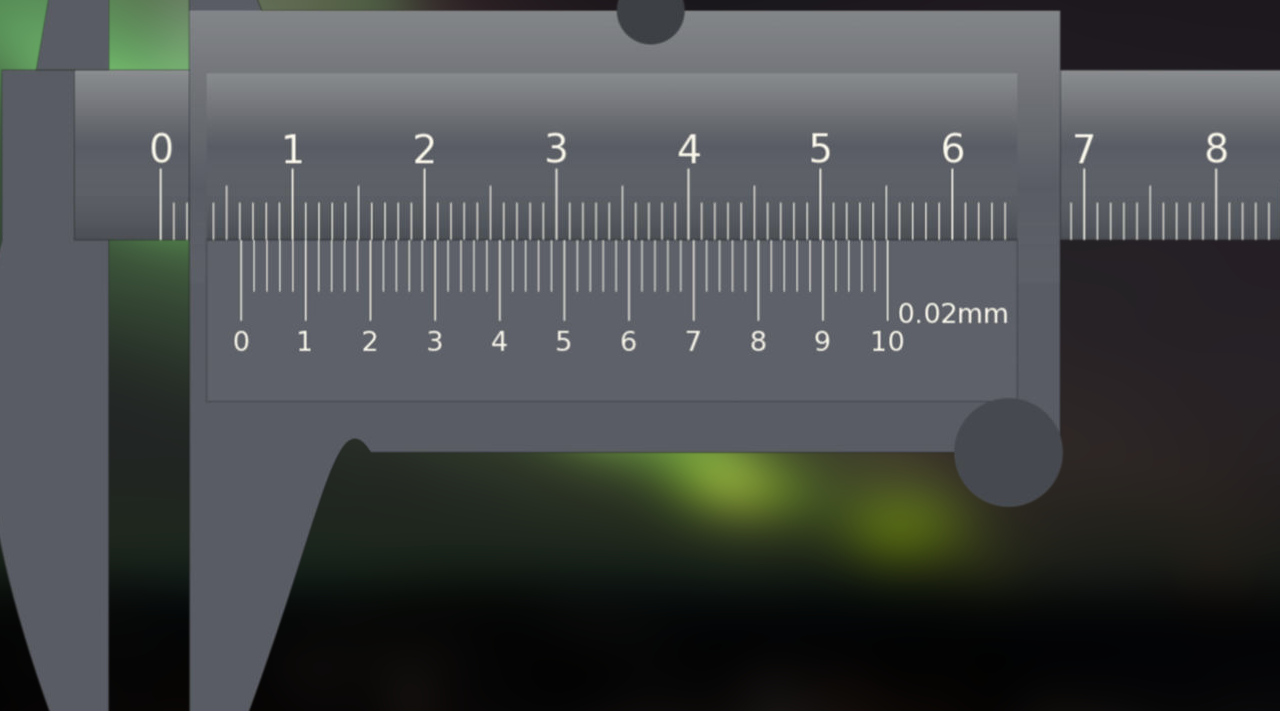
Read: 6.1,mm
